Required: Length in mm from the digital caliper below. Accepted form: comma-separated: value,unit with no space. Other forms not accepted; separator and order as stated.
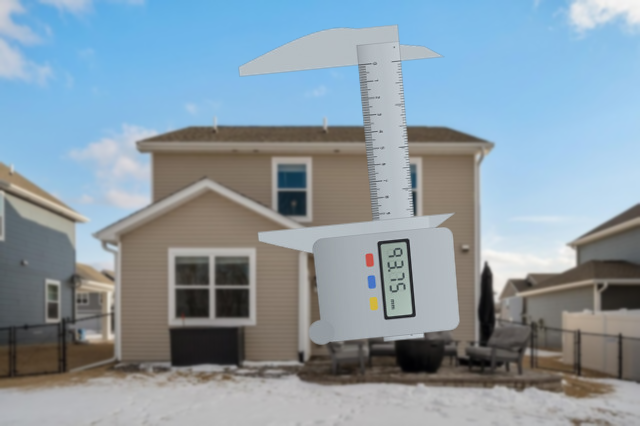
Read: 93.75,mm
